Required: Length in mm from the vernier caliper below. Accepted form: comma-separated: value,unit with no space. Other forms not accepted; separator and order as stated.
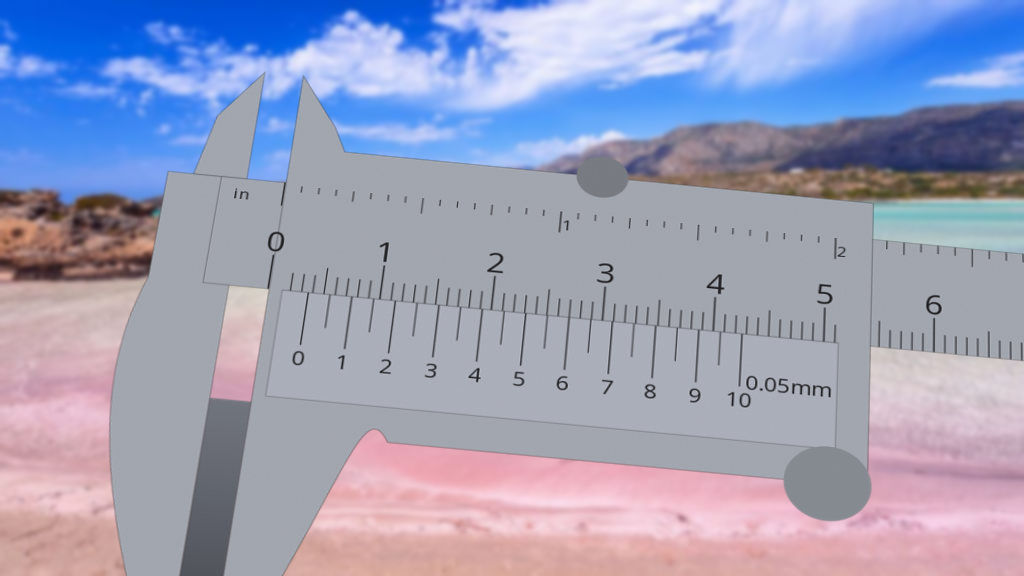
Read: 3.6,mm
